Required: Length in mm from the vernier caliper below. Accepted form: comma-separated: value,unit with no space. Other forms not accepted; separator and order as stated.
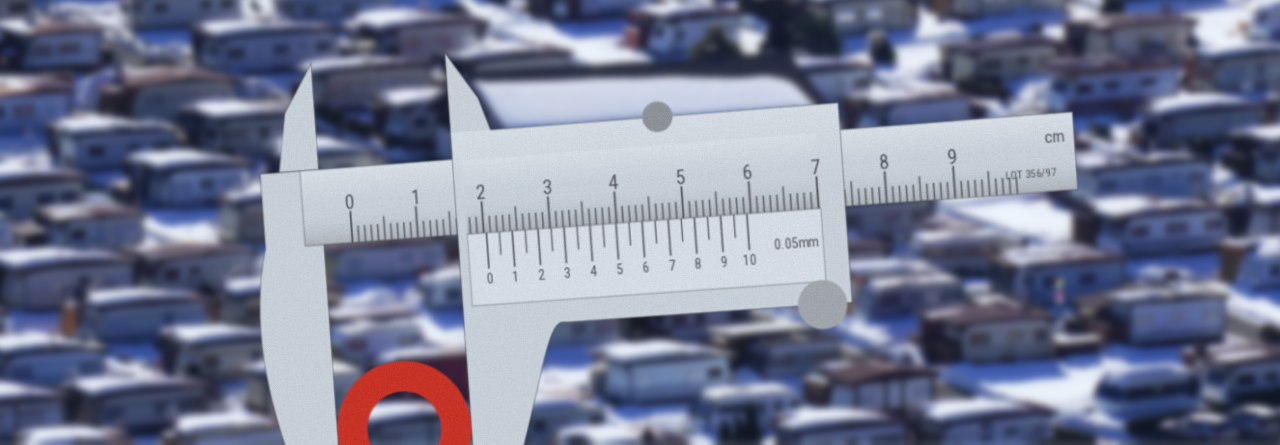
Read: 20.4,mm
